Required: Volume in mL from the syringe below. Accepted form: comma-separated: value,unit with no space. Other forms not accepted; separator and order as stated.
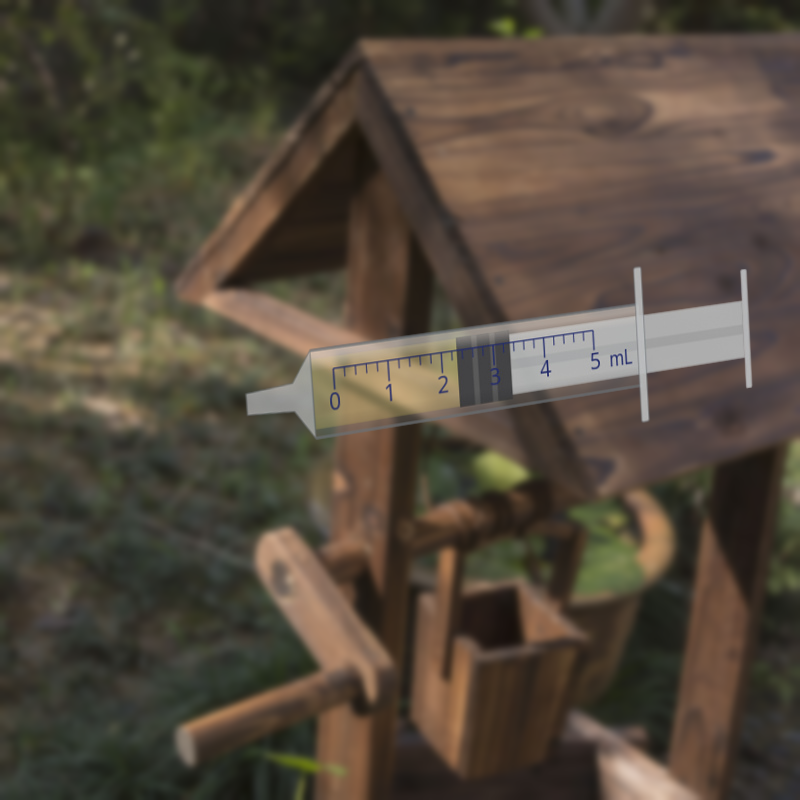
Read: 2.3,mL
